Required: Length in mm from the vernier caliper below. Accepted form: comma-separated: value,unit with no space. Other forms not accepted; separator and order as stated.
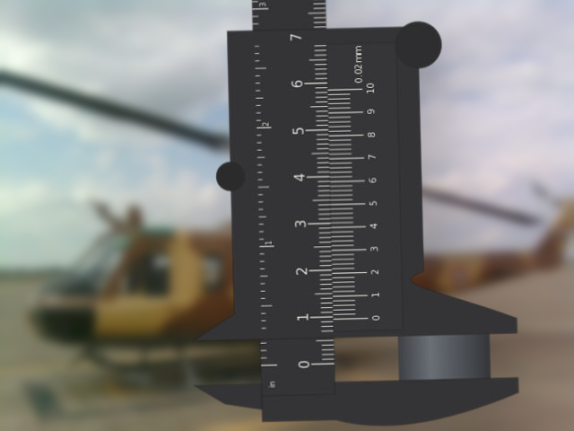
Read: 9.5,mm
